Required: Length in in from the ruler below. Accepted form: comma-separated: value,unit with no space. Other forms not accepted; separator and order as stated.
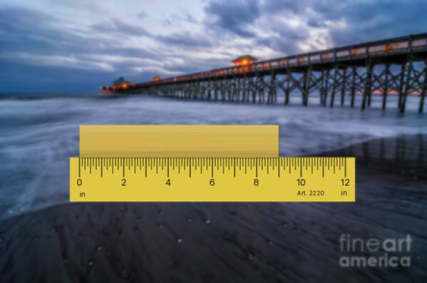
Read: 9,in
